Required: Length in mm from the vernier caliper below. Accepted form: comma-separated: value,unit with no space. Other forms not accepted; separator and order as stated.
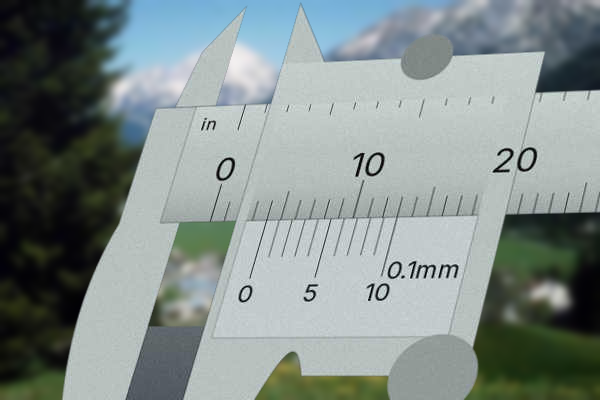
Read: 4.0,mm
